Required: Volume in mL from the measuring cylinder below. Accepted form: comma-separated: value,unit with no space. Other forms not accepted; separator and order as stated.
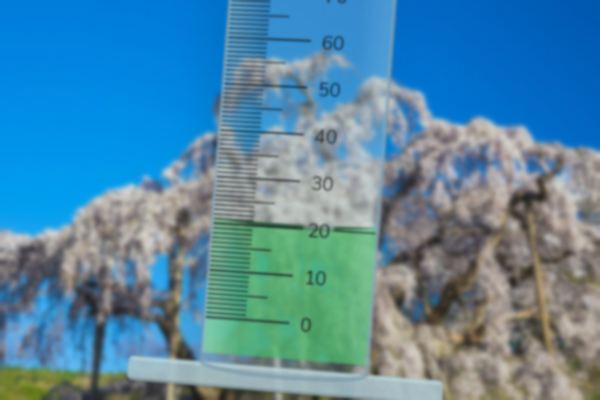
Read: 20,mL
